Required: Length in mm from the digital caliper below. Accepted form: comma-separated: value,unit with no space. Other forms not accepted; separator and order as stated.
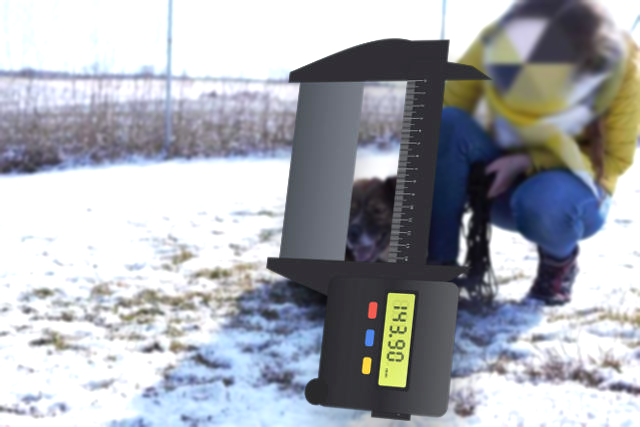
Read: 143.90,mm
